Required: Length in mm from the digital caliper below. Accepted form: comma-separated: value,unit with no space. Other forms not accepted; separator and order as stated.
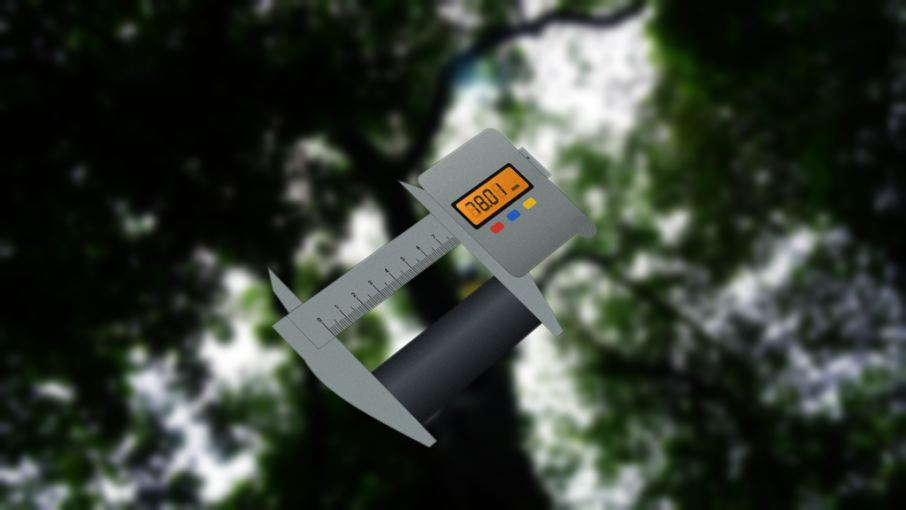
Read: 78.01,mm
